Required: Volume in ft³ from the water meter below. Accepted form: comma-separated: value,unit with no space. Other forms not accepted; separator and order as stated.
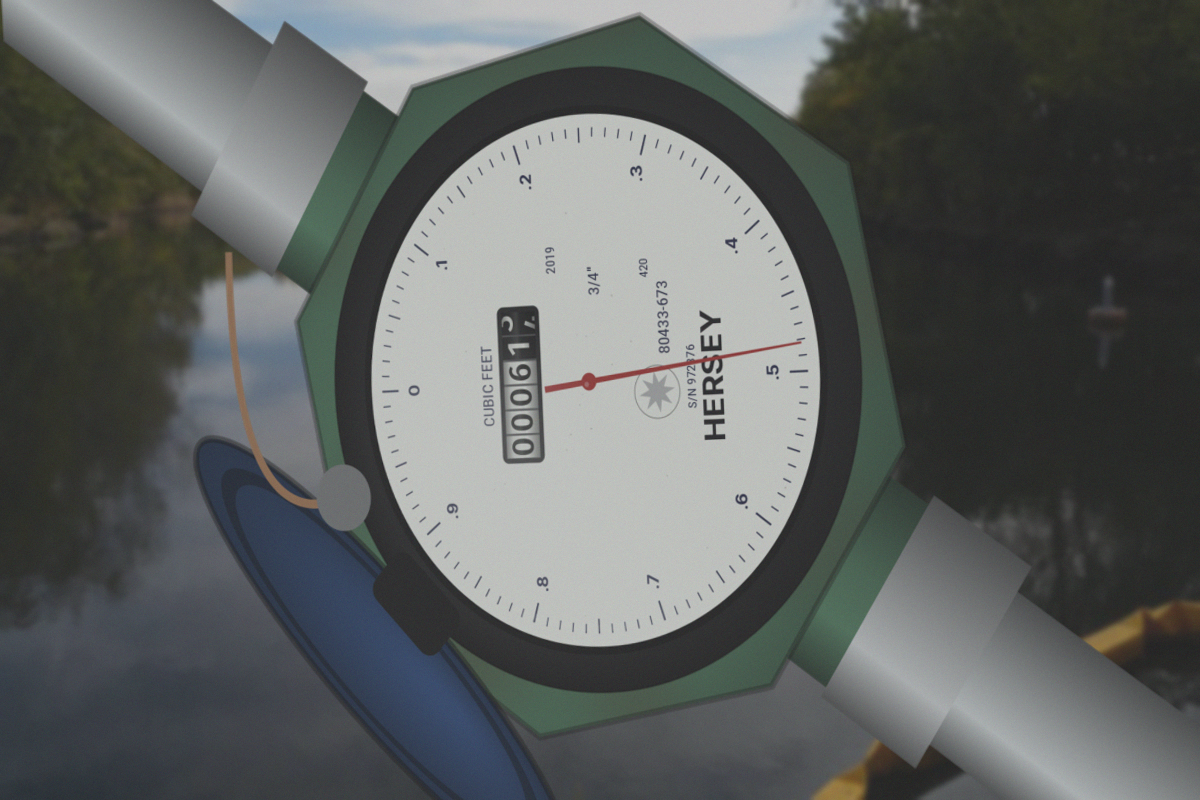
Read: 613.48,ft³
